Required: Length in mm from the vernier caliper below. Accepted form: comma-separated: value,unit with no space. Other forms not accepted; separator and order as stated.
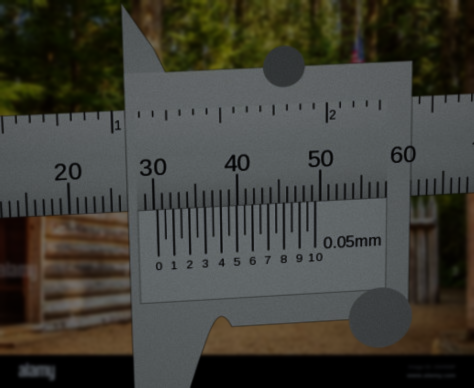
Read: 30.4,mm
